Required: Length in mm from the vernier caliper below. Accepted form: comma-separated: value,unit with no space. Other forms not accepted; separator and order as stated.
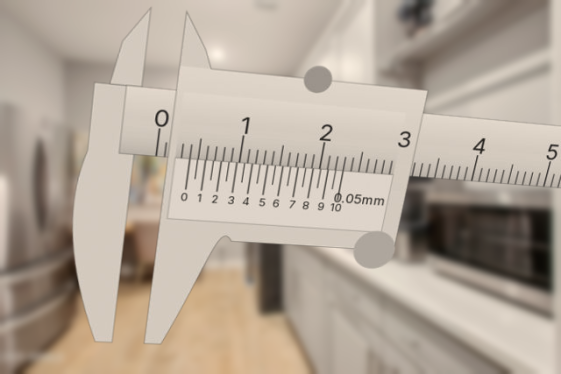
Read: 4.0,mm
